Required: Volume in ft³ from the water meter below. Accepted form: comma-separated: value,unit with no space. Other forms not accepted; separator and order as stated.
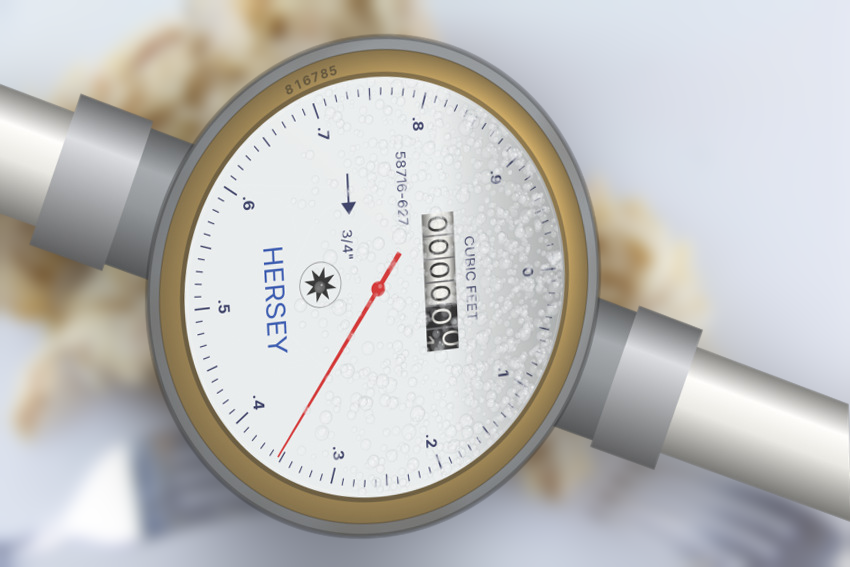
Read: 0.35,ft³
